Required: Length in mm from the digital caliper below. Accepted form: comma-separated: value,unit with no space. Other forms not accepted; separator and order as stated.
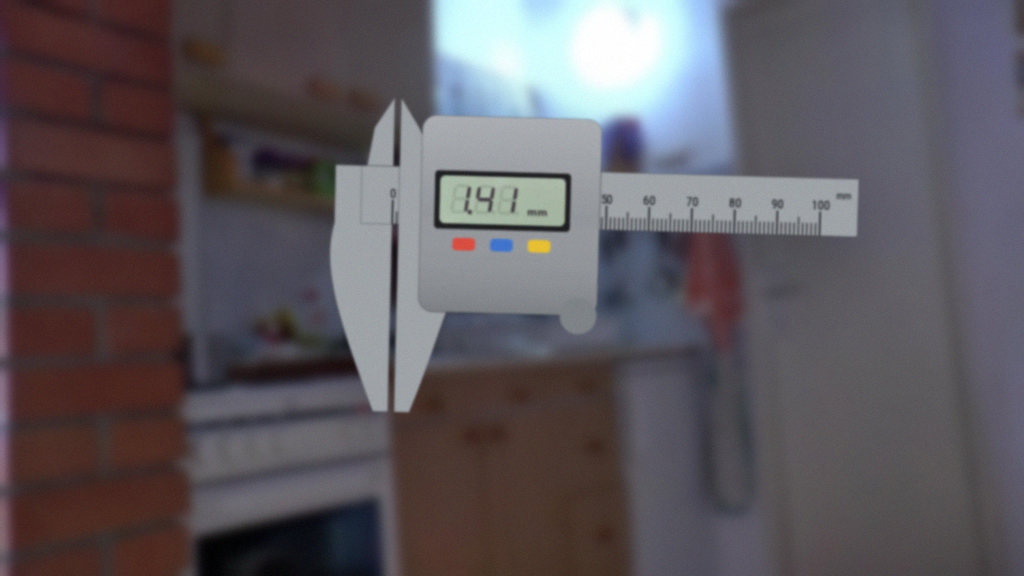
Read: 1.41,mm
